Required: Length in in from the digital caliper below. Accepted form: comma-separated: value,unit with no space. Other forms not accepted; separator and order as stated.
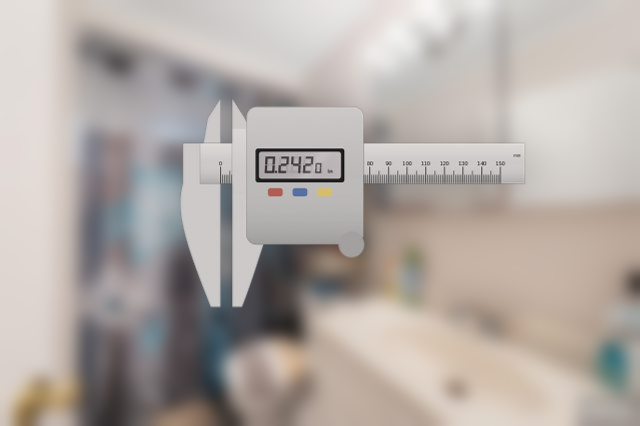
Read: 0.2420,in
